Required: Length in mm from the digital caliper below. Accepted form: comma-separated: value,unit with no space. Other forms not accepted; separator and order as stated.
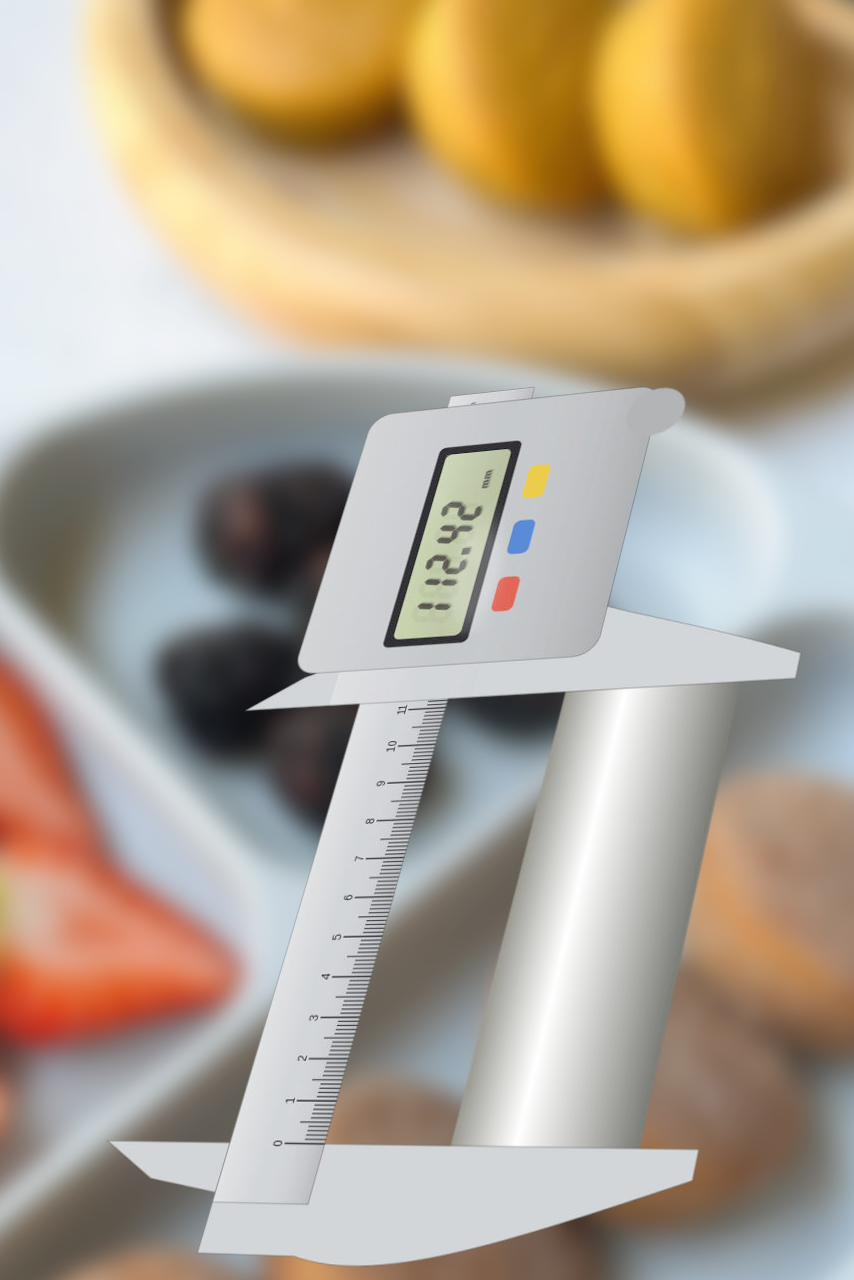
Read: 112.42,mm
